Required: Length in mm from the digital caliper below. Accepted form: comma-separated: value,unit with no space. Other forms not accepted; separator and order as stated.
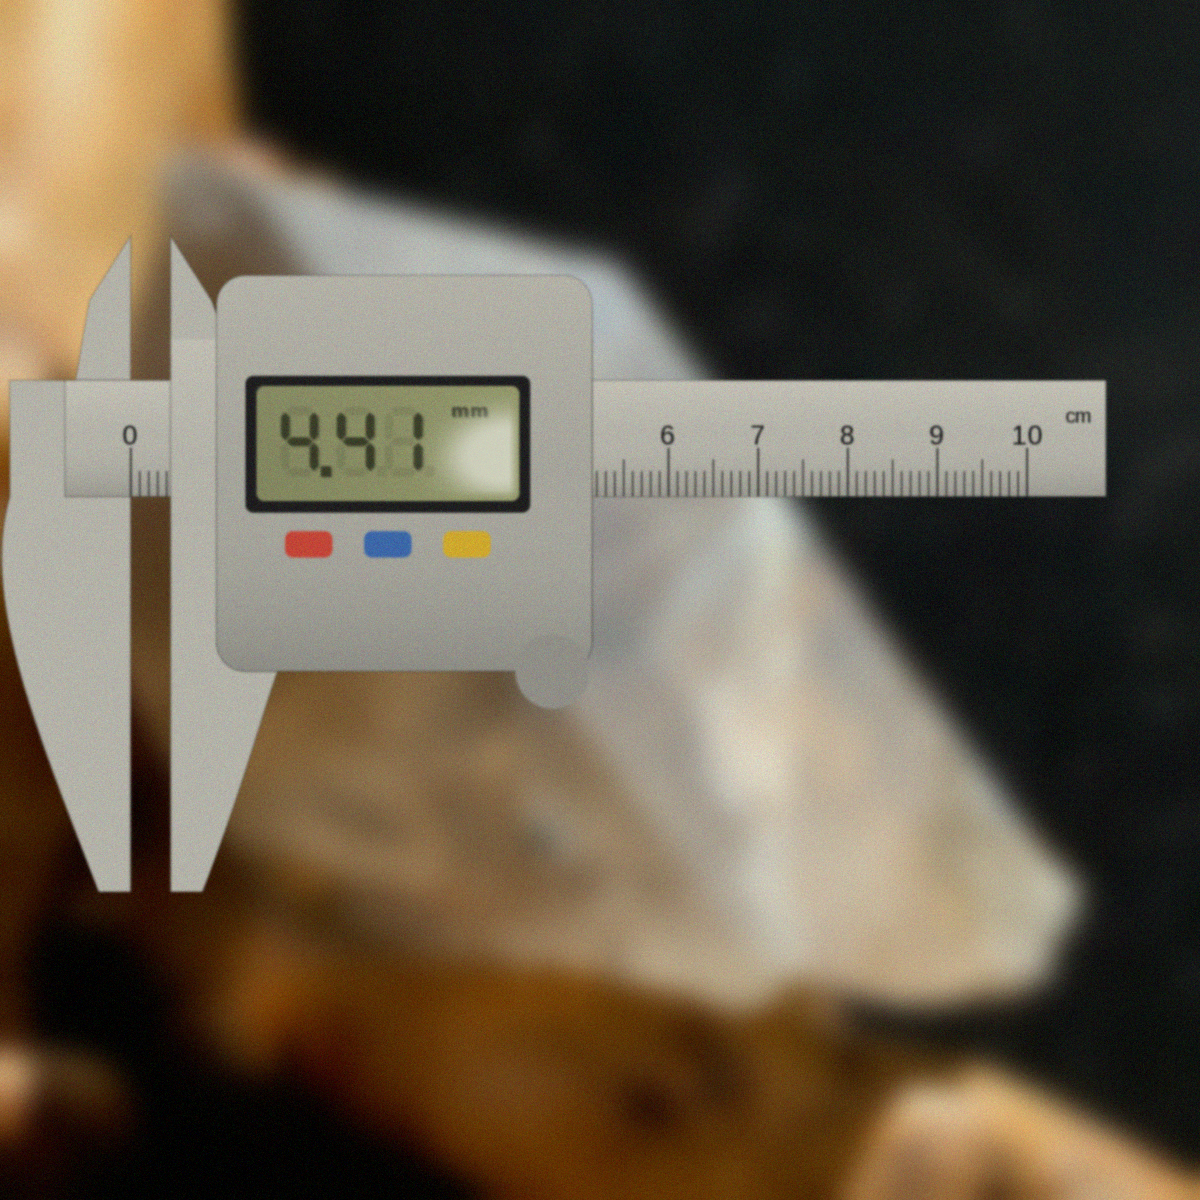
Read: 4.41,mm
